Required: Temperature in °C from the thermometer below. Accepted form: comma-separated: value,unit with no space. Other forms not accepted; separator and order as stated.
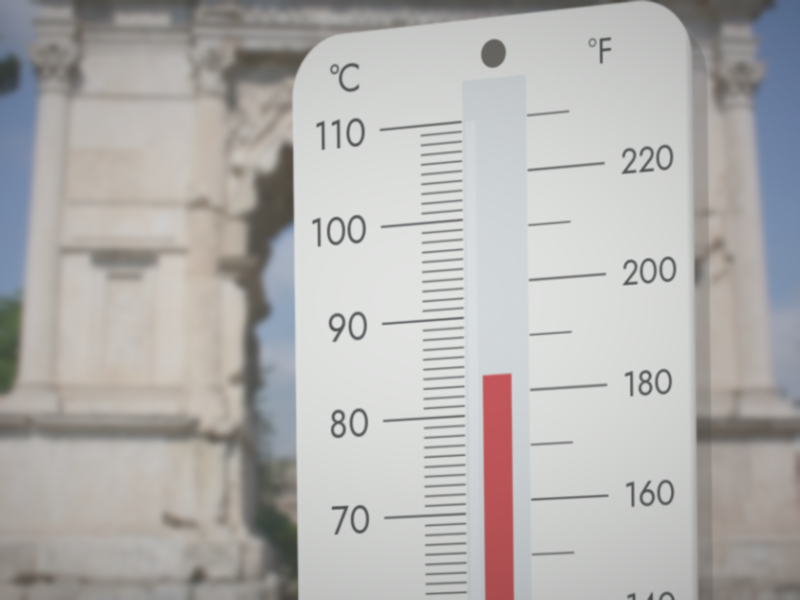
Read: 84,°C
